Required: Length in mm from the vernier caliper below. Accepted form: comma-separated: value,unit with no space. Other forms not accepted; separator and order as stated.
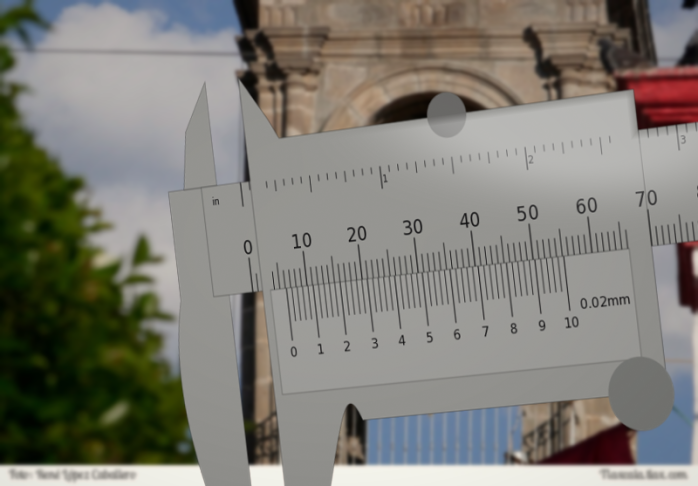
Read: 6.2,mm
